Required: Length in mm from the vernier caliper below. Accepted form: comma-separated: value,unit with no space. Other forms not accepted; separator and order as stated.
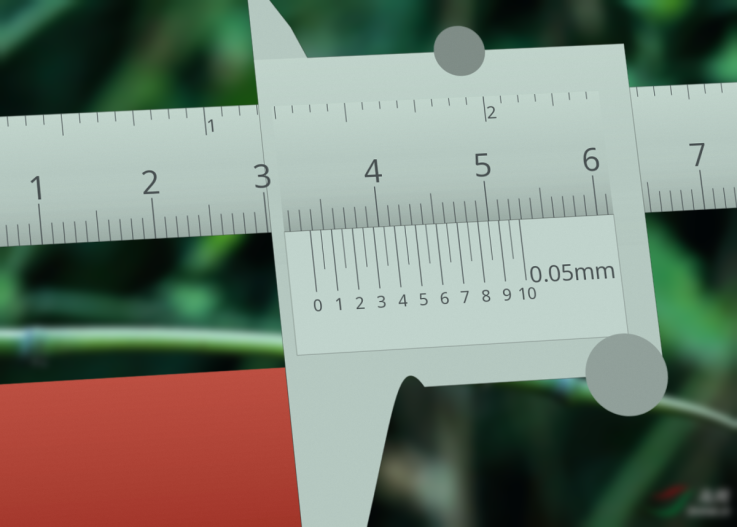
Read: 33.8,mm
